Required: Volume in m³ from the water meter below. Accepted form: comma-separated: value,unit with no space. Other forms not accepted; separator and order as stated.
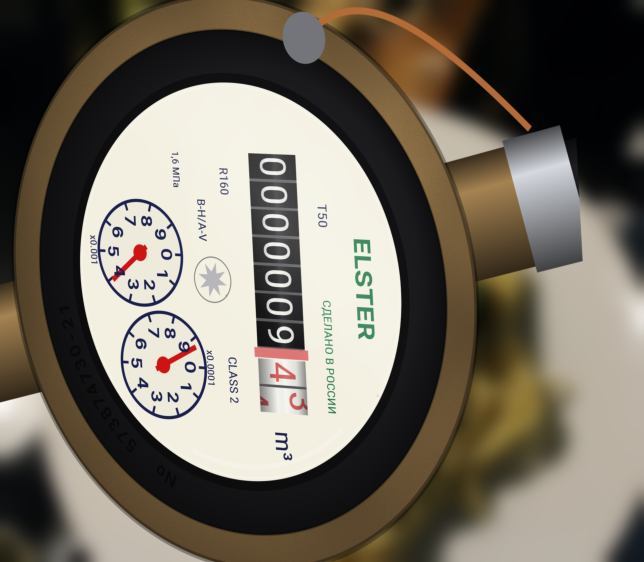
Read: 9.4339,m³
